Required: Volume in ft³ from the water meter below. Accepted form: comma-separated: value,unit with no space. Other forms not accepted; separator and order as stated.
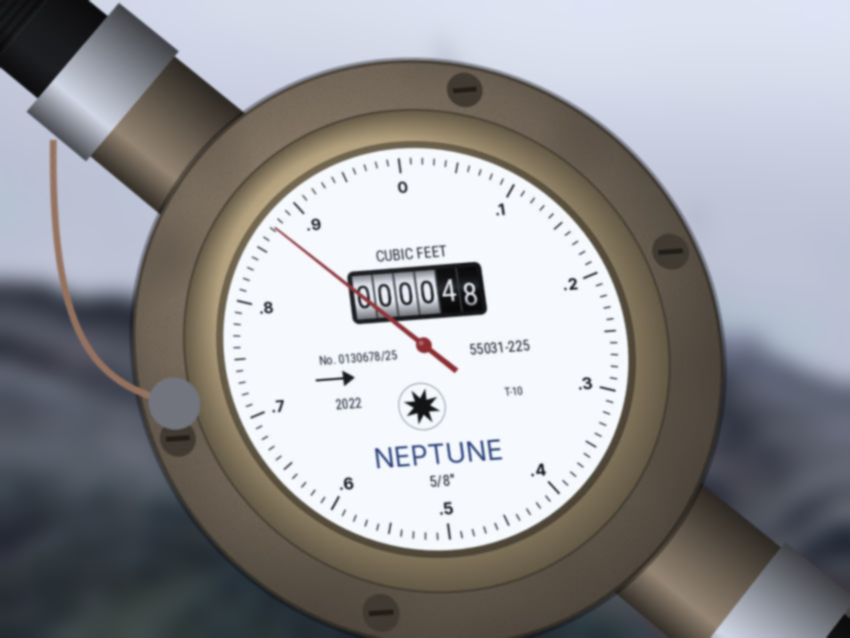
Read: 47.87,ft³
